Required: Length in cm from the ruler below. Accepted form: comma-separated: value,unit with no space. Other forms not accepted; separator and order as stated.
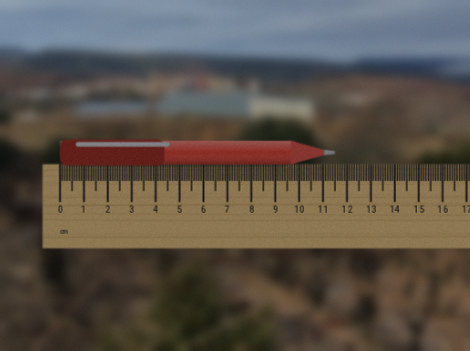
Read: 11.5,cm
